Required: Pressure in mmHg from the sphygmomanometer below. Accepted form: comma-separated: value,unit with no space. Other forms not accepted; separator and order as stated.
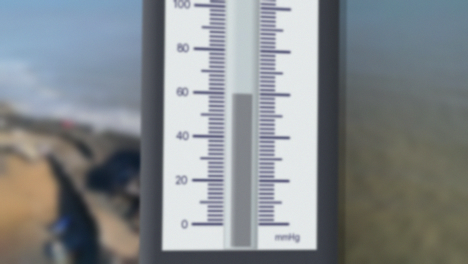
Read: 60,mmHg
